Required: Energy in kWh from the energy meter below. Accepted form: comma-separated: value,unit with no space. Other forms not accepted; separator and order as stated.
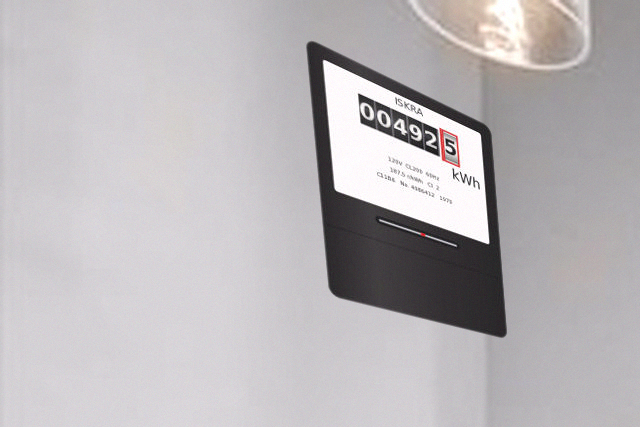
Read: 492.5,kWh
